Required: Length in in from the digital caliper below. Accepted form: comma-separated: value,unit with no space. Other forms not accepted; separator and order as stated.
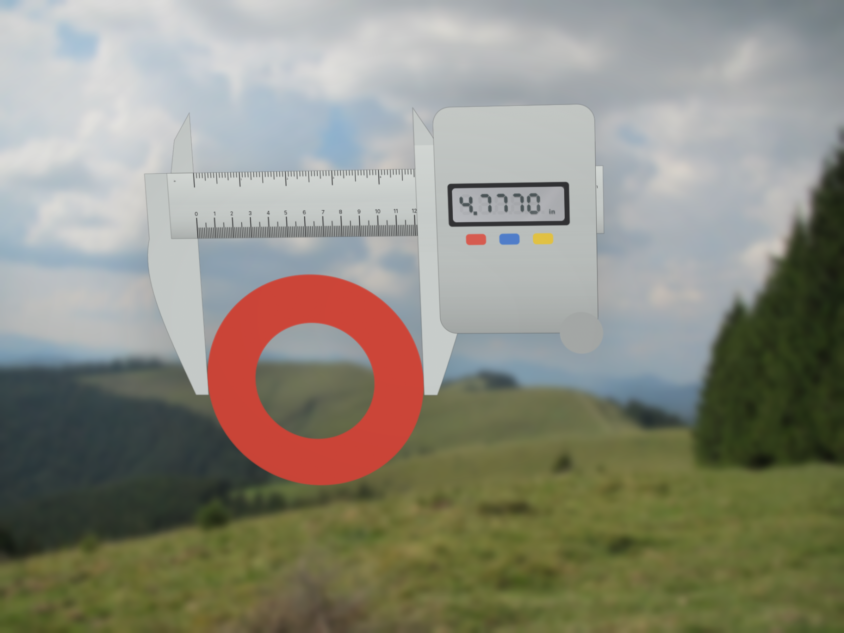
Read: 4.7770,in
